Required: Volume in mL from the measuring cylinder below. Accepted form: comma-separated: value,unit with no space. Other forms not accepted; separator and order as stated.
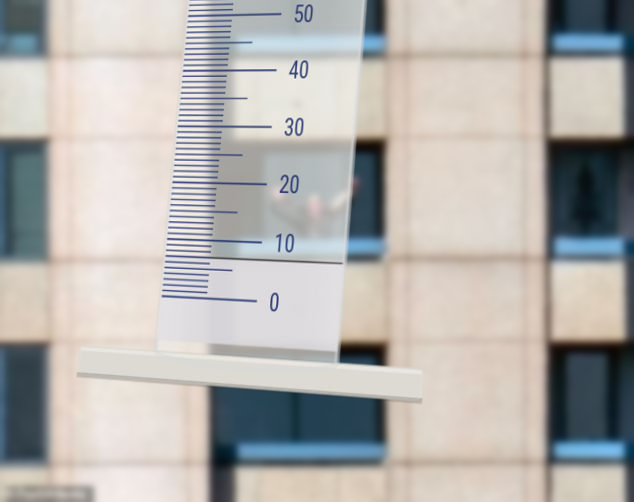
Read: 7,mL
